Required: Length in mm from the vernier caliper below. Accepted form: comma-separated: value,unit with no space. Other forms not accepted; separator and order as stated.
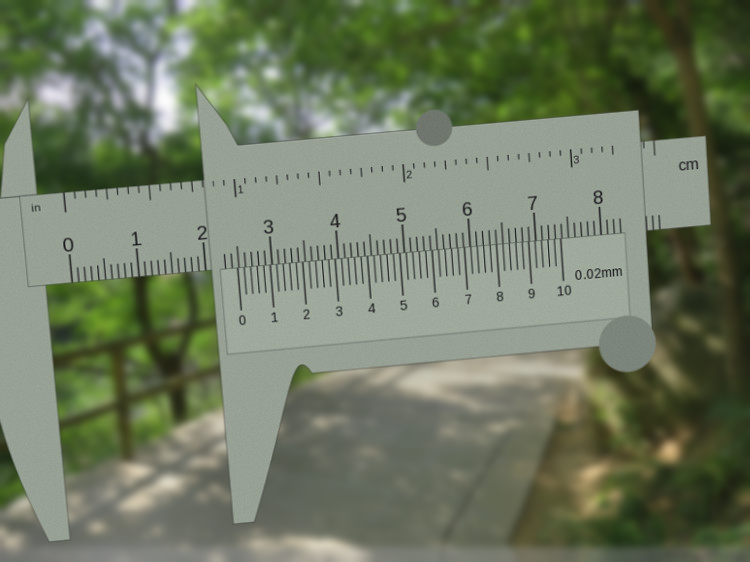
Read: 24.8,mm
